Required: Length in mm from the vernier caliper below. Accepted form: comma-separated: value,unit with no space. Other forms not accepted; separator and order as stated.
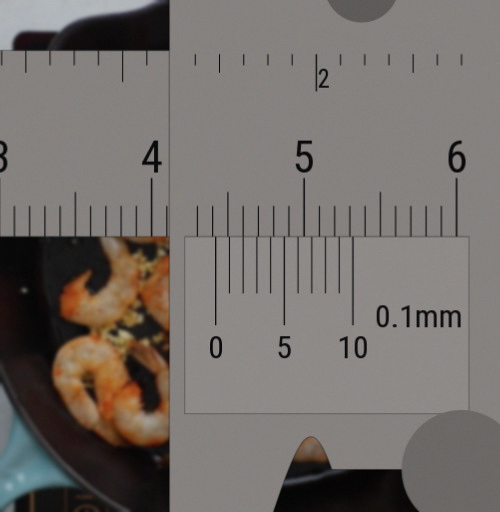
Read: 44.2,mm
